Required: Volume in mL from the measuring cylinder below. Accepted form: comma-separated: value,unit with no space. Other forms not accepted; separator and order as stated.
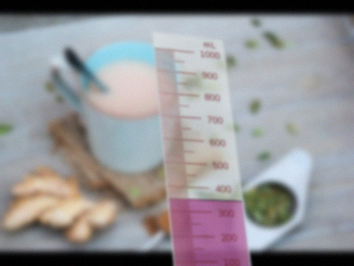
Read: 350,mL
